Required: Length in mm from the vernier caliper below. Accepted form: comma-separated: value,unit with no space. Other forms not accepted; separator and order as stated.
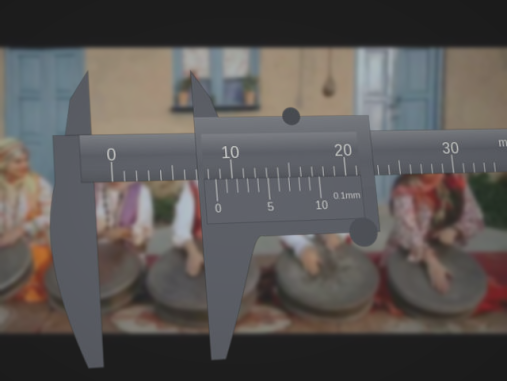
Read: 8.6,mm
